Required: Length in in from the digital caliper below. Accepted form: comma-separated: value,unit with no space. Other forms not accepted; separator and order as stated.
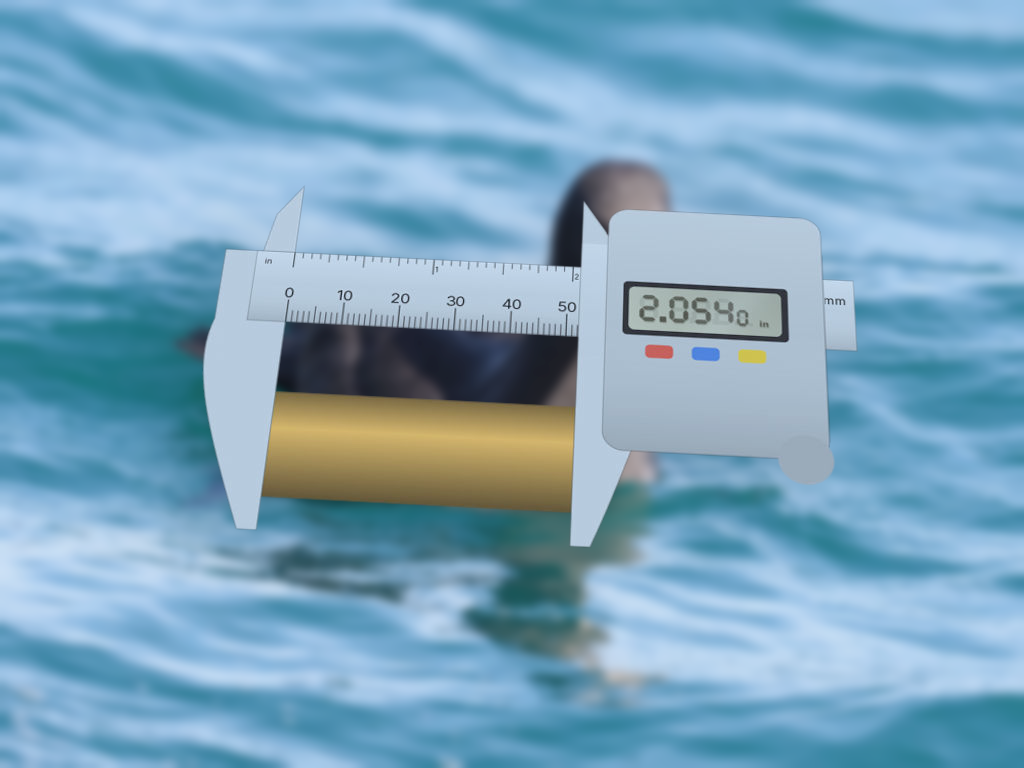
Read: 2.0540,in
